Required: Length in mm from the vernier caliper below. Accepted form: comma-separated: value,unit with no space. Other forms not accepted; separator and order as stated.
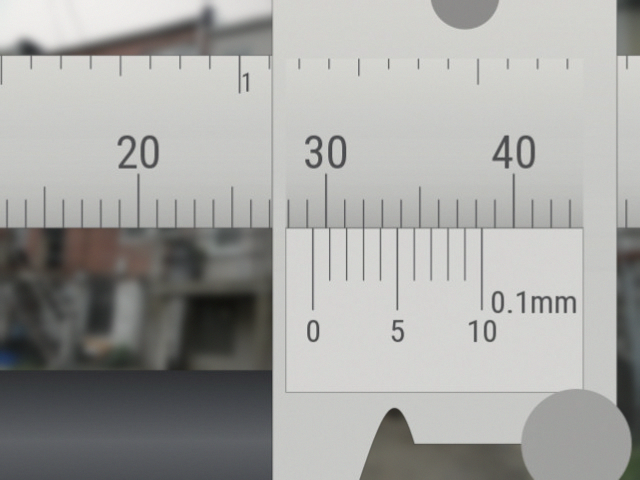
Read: 29.3,mm
